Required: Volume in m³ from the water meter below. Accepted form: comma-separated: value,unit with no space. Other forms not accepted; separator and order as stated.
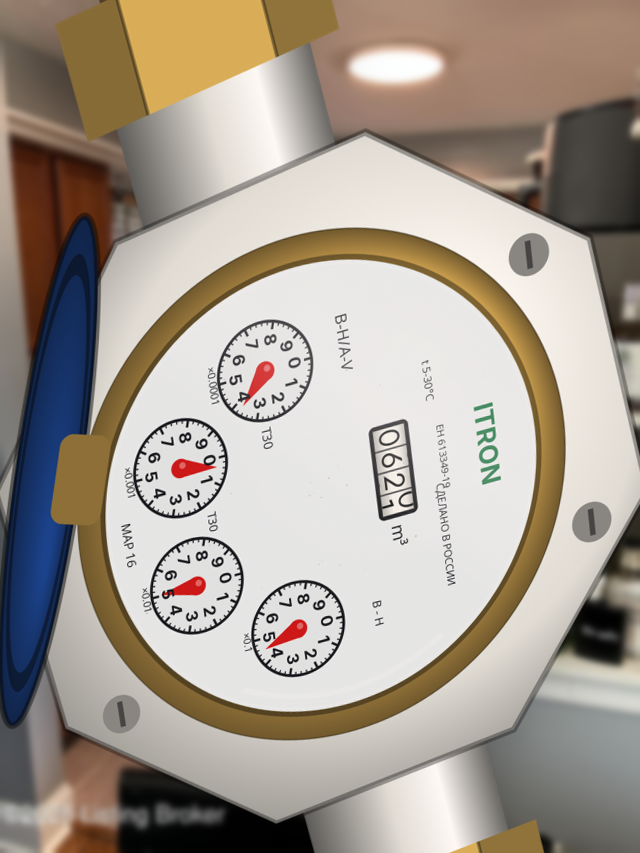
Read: 620.4503,m³
